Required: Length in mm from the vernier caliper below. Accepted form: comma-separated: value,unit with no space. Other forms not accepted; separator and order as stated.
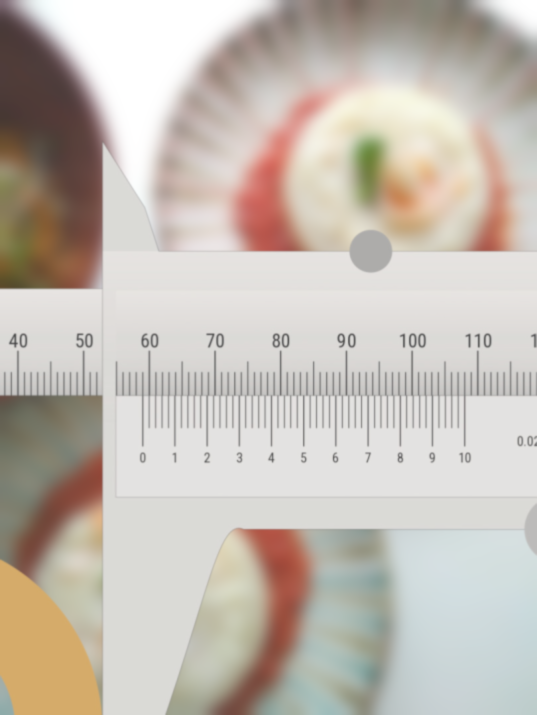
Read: 59.0,mm
